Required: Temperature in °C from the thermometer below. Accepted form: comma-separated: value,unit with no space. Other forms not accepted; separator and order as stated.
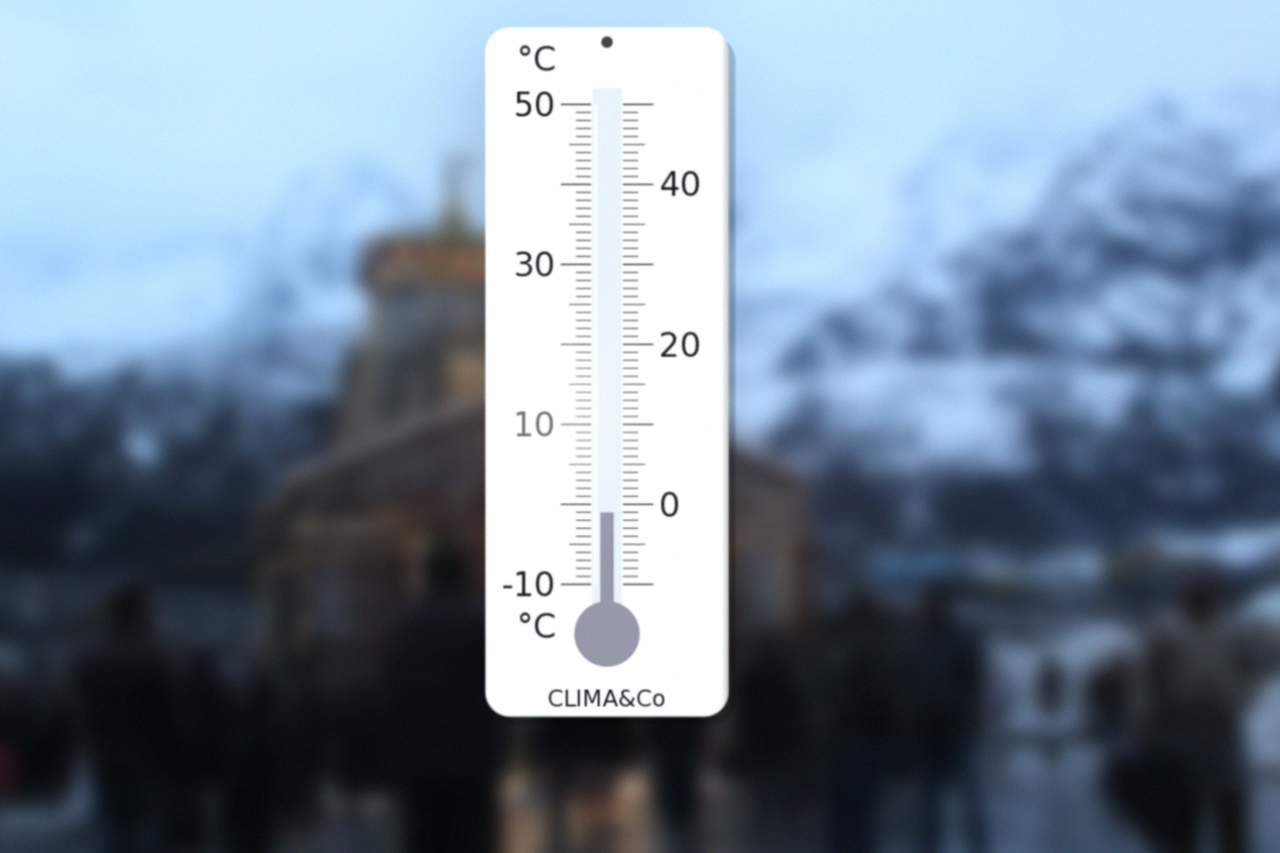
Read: -1,°C
